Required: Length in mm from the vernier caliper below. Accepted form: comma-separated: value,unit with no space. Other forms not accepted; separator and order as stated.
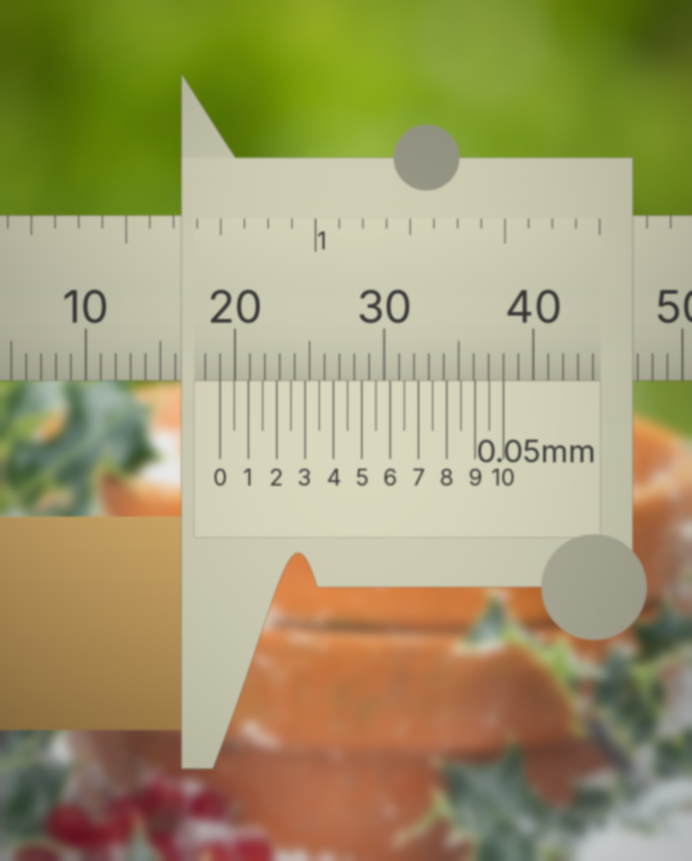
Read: 19.0,mm
